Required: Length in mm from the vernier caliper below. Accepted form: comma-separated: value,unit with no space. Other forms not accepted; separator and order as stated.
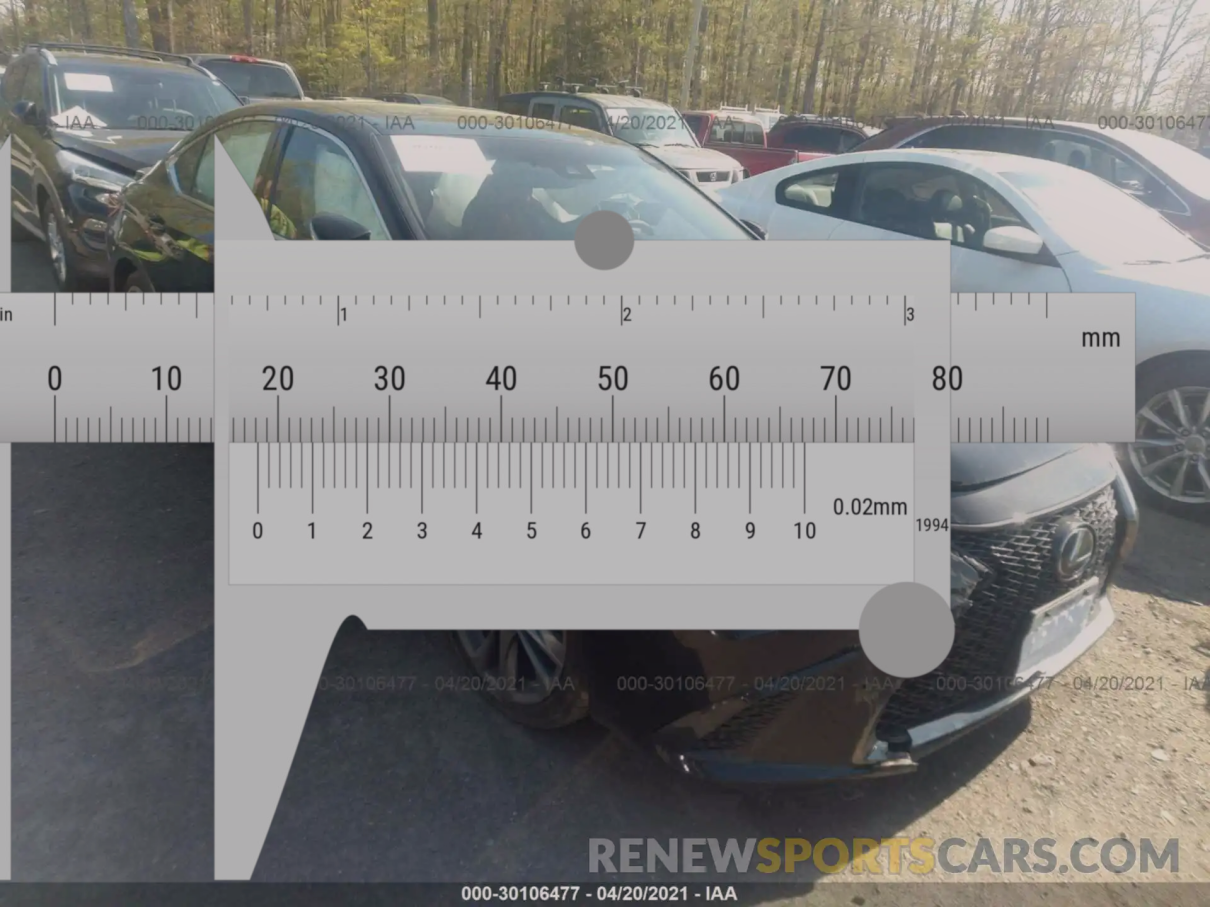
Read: 18.2,mm
